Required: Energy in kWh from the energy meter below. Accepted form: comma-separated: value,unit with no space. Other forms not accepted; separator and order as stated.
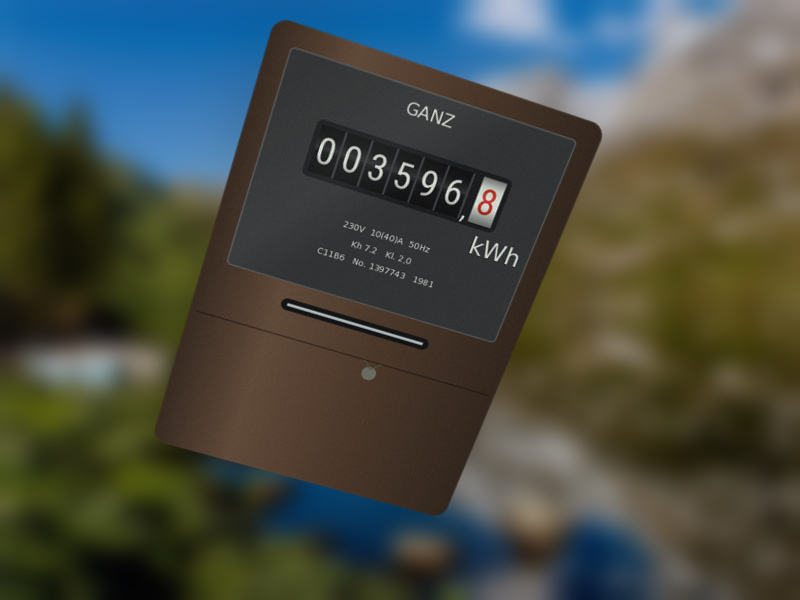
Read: 3596.8,kWh
